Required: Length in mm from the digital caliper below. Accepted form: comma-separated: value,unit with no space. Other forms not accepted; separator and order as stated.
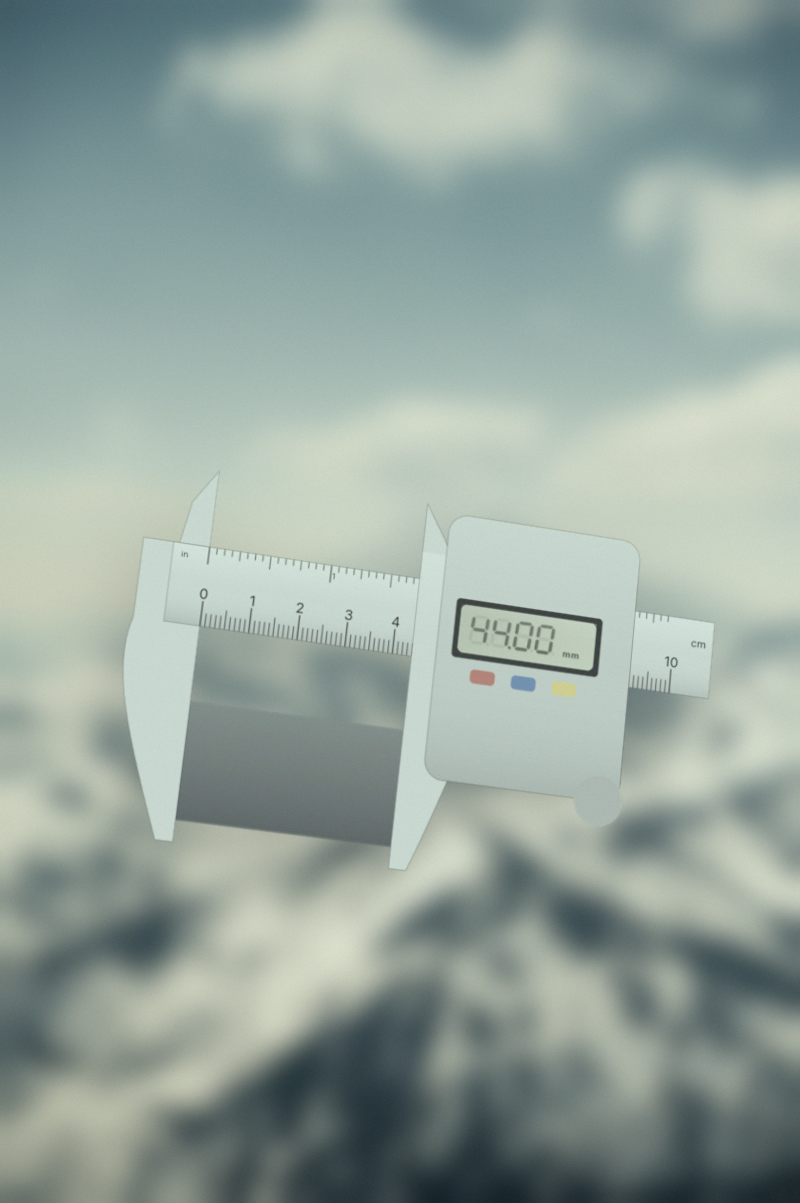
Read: 44.00,mm
